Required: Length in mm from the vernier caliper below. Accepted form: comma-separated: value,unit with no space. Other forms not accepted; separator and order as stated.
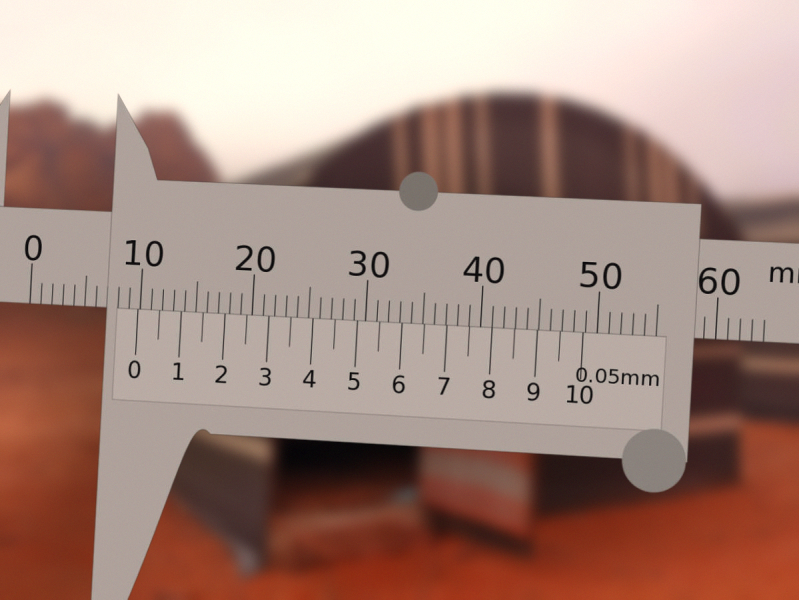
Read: 9.8,mm
